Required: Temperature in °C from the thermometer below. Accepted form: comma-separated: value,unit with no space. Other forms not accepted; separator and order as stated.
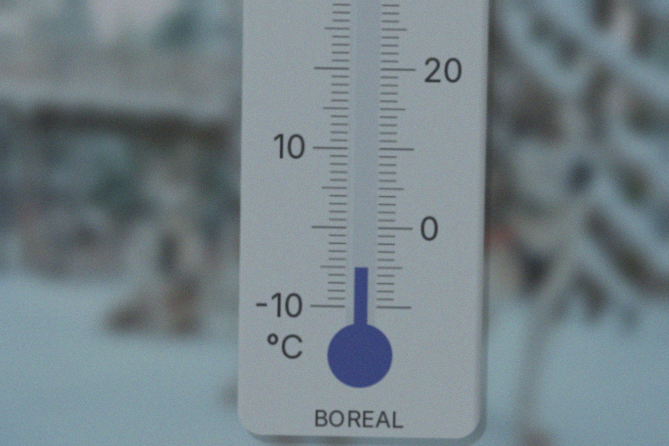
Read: -5,°C
